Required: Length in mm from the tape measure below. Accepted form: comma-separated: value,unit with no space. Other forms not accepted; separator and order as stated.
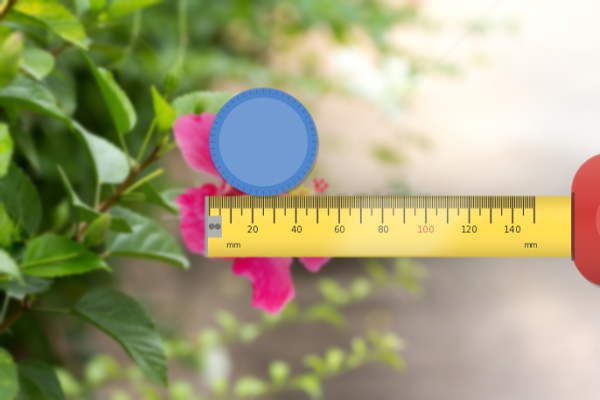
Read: 50,mm
